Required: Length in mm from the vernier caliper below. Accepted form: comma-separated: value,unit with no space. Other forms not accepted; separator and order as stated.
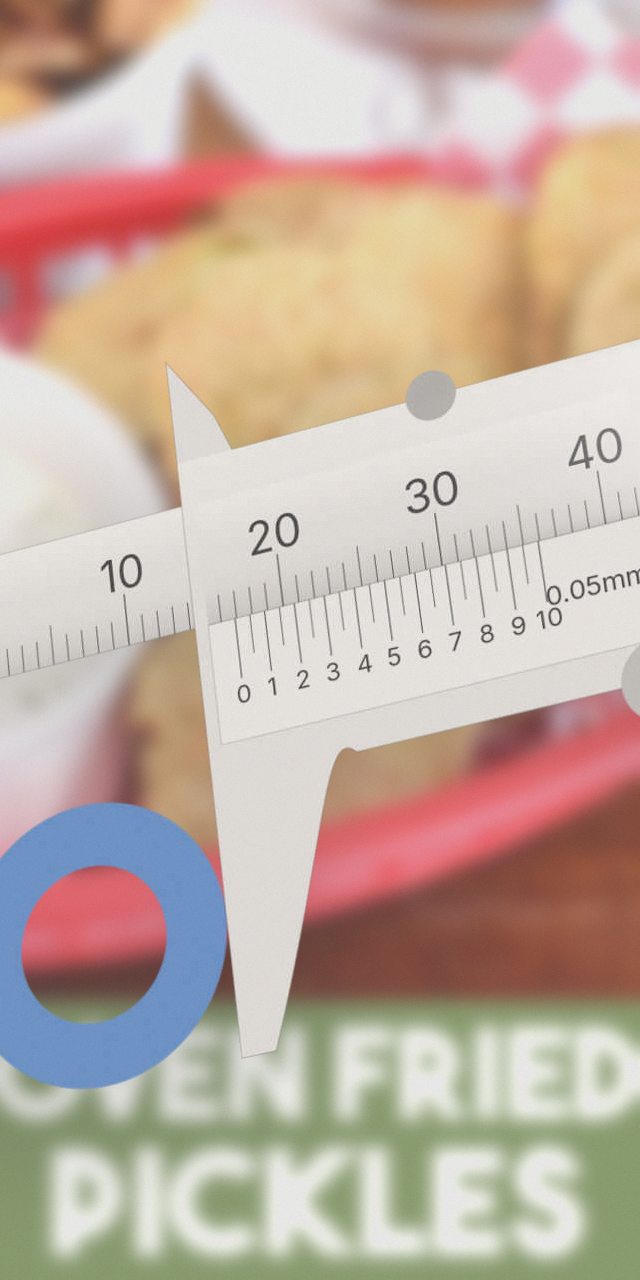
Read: 16.9,mm
